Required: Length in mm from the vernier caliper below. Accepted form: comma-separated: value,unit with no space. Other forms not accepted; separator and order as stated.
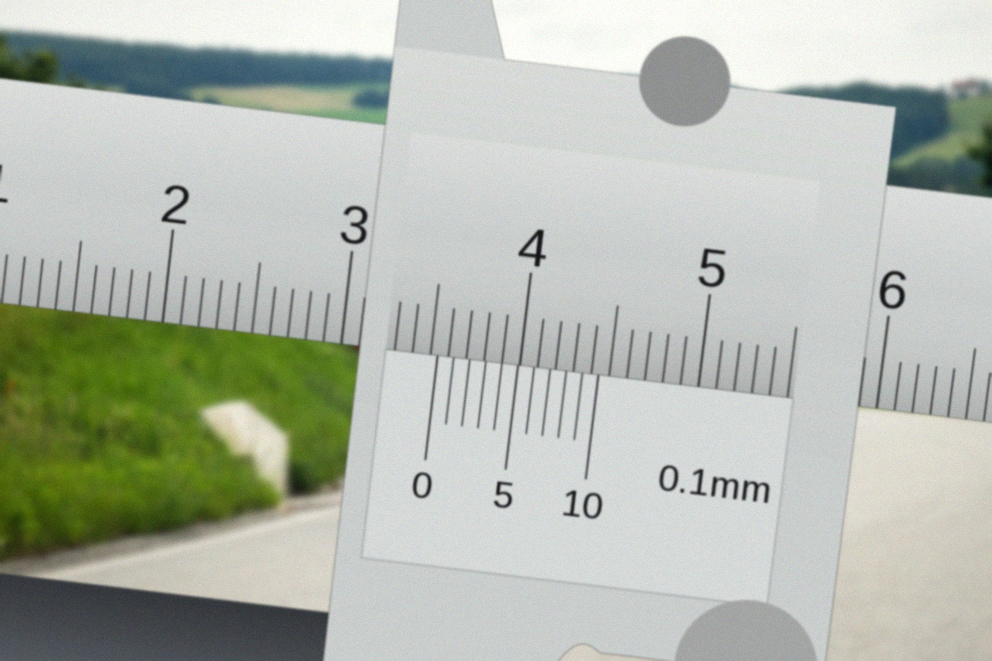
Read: 35.4,mm
